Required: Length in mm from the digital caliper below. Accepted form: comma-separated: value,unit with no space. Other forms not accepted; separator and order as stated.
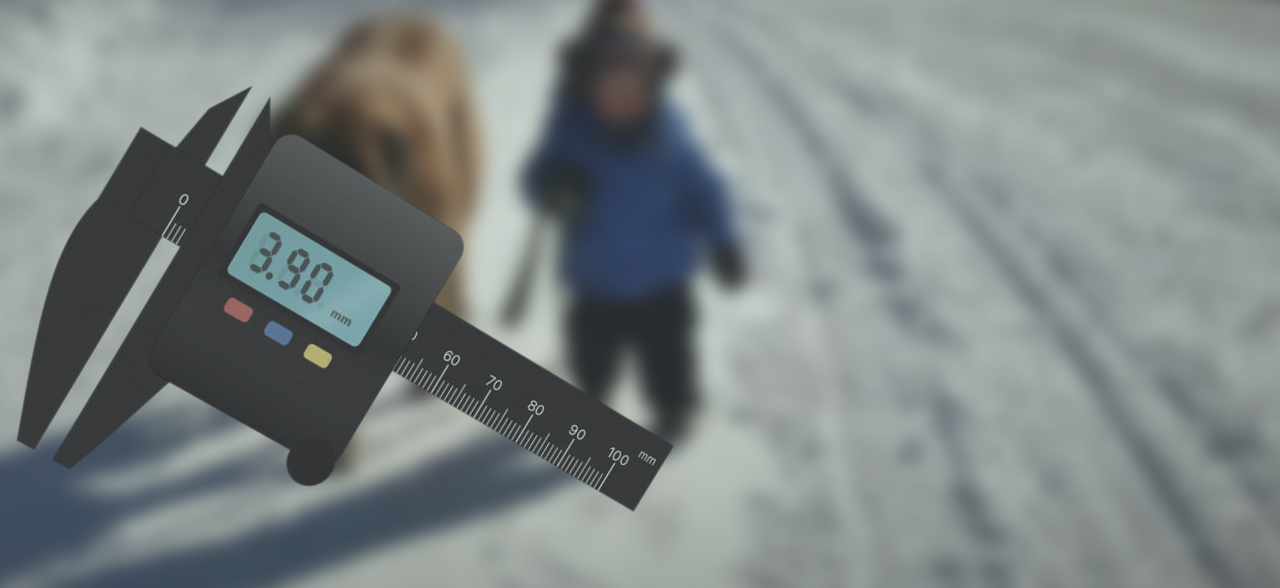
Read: 3.90,mm
